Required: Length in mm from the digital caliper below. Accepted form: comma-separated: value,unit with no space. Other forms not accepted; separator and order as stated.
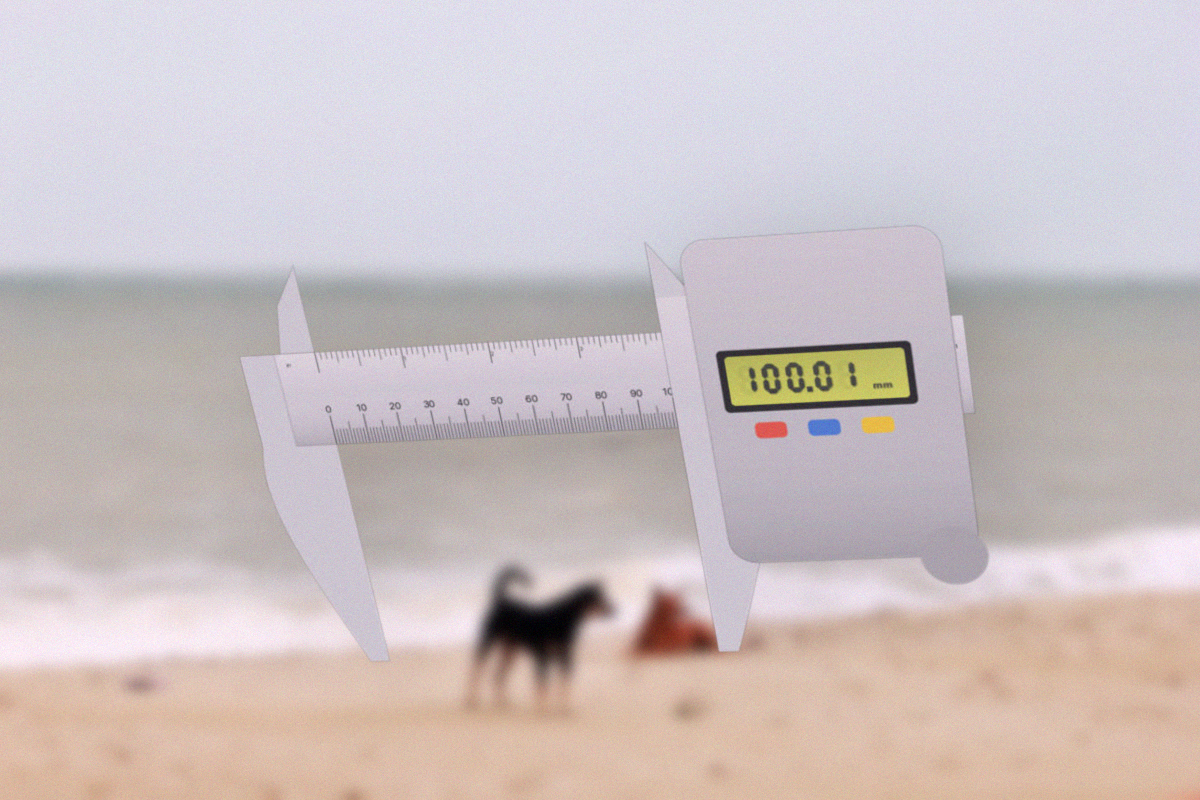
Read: 100.01,mm
